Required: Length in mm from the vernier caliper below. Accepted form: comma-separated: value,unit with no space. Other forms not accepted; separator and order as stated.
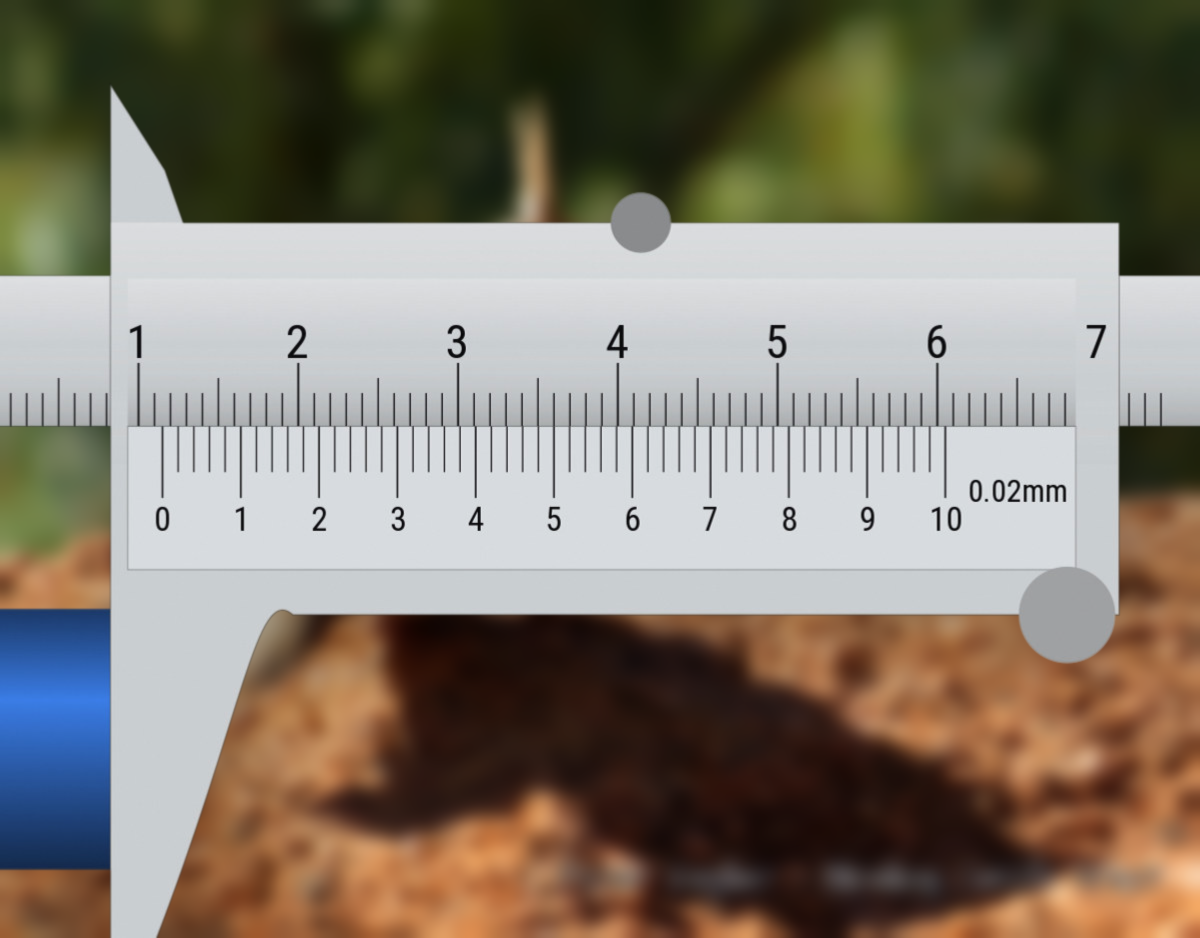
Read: 11.5,mm
